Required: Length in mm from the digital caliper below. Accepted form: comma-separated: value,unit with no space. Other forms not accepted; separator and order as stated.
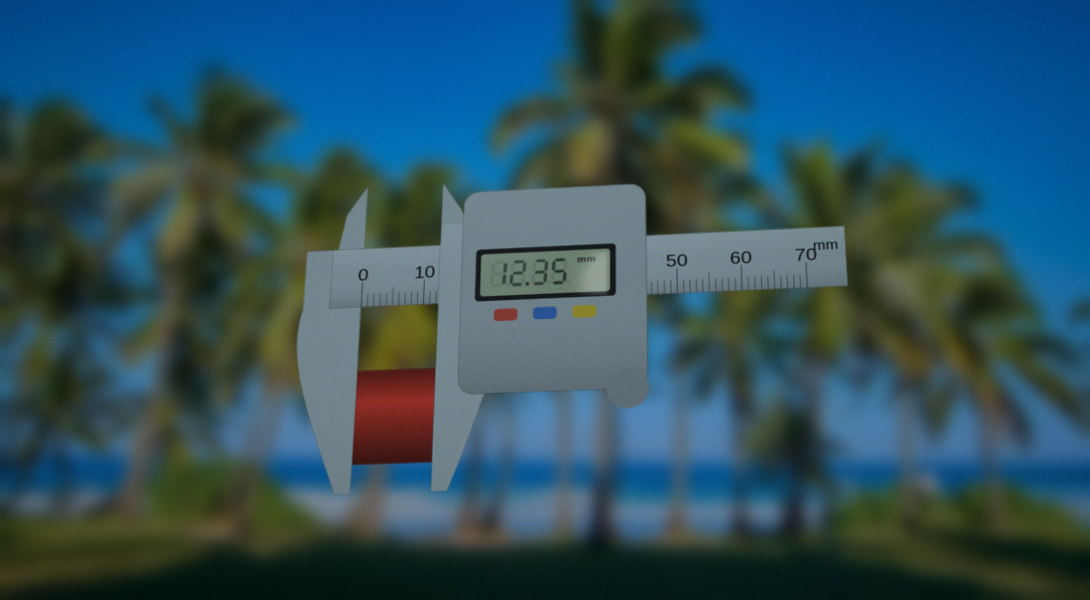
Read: 12.35,mm
